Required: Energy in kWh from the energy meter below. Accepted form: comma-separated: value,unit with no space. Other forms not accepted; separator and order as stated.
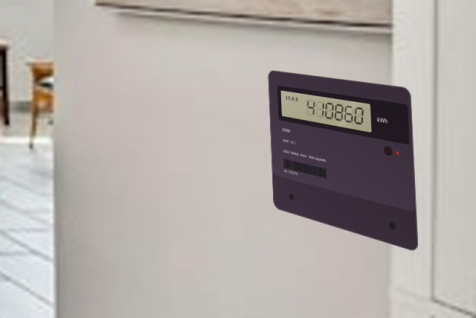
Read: 410860,kWh
